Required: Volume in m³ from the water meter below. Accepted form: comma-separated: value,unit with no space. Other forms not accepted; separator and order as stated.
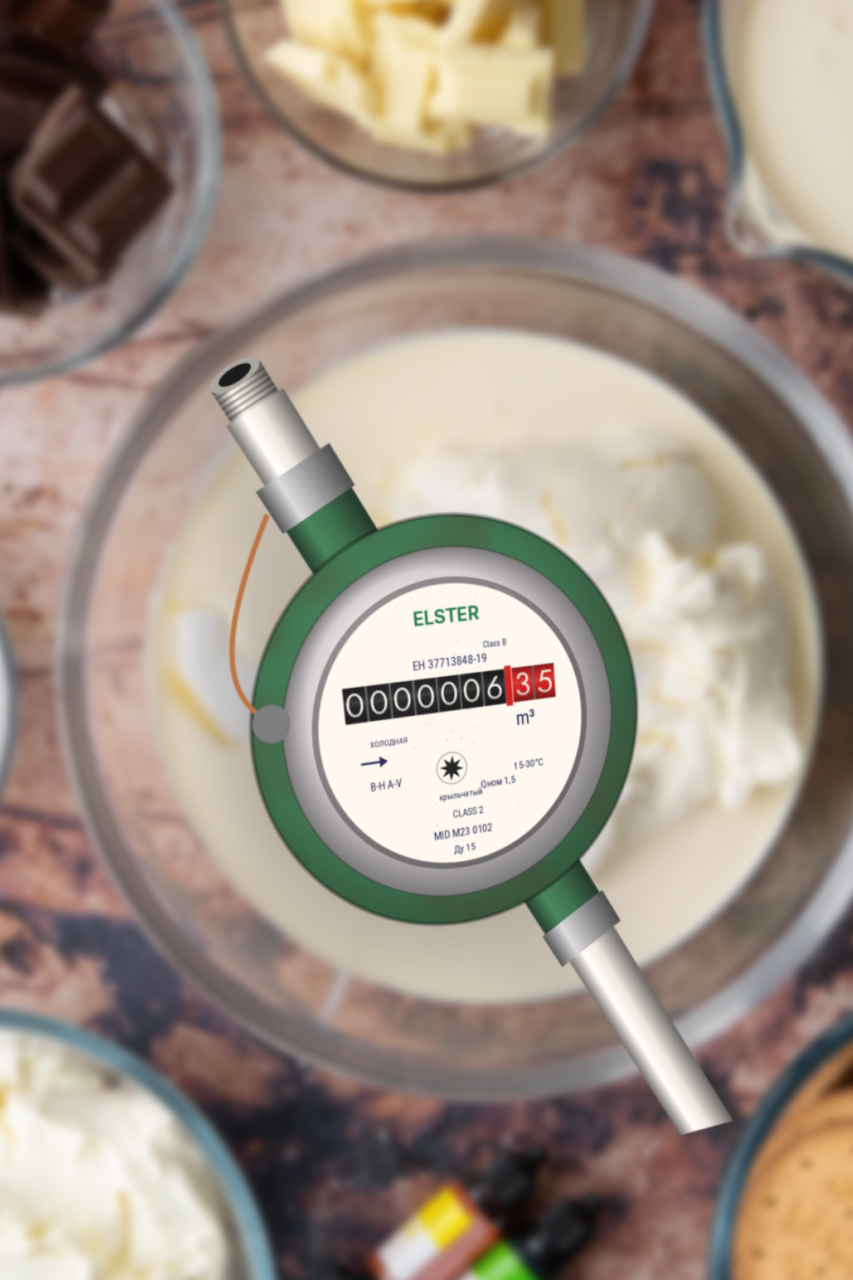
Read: 6.35,m³
